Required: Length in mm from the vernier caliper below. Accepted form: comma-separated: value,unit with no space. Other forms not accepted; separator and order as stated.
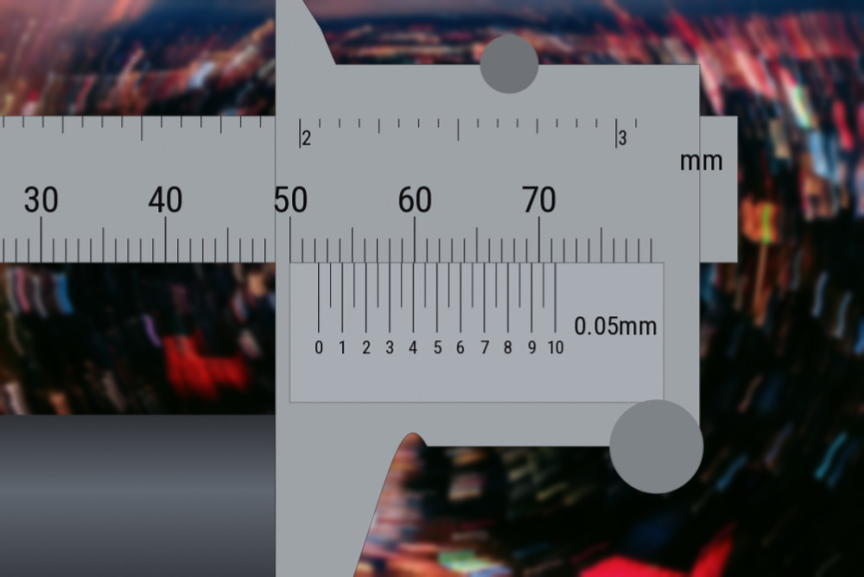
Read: 52.3,mm
